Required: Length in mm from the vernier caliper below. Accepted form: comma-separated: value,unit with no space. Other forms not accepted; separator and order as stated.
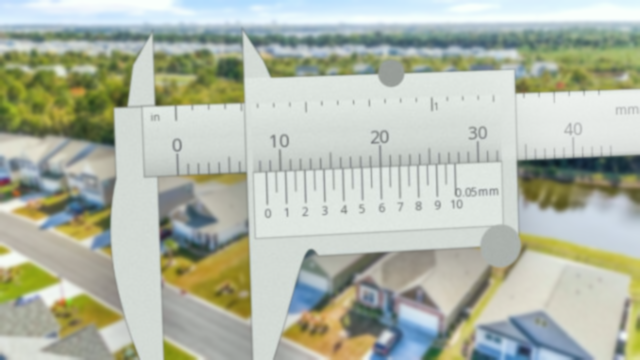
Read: 8.6,mm
